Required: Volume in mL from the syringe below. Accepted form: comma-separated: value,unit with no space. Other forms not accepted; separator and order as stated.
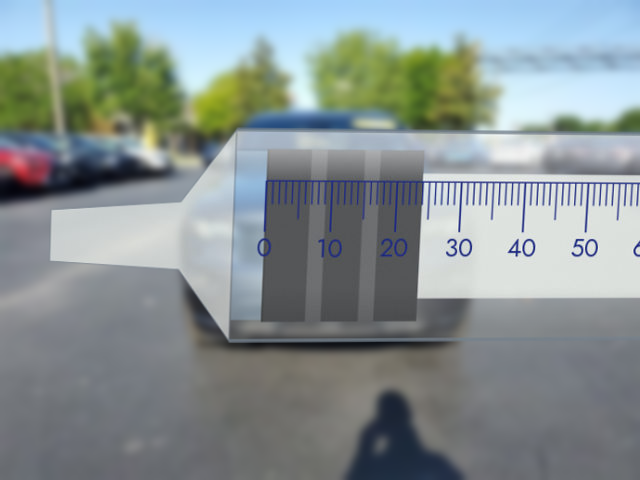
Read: 0,mL
